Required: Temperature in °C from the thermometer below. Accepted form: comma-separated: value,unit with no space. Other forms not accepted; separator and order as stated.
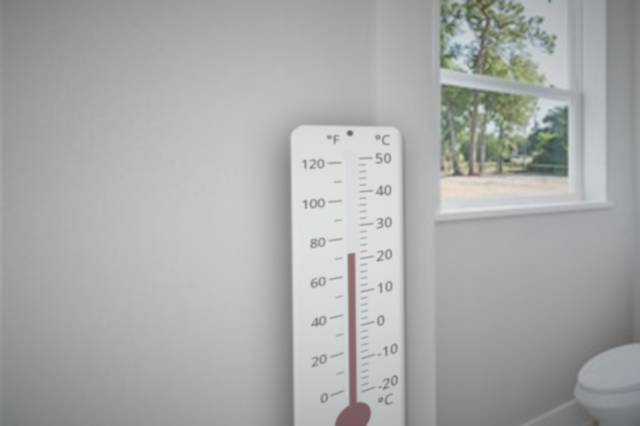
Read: 22,°C
